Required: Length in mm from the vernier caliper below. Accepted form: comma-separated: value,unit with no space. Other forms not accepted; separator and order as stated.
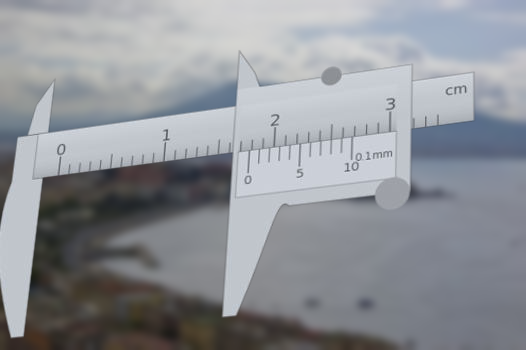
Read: 17.8,mm
